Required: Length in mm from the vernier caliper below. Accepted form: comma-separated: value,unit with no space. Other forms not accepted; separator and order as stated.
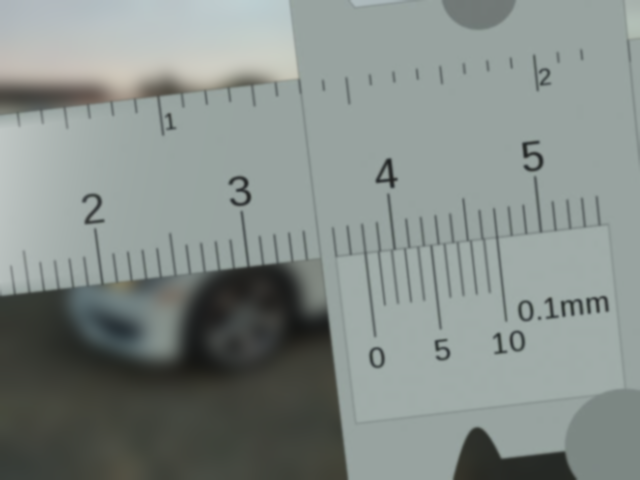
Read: 38.0,mm
